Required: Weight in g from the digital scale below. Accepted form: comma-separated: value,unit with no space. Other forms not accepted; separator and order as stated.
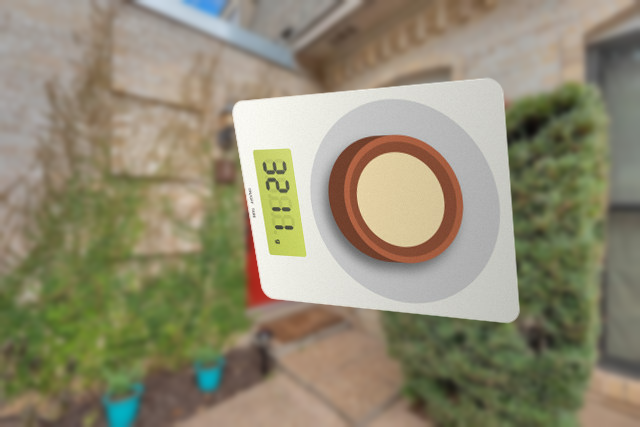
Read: 3211,g
